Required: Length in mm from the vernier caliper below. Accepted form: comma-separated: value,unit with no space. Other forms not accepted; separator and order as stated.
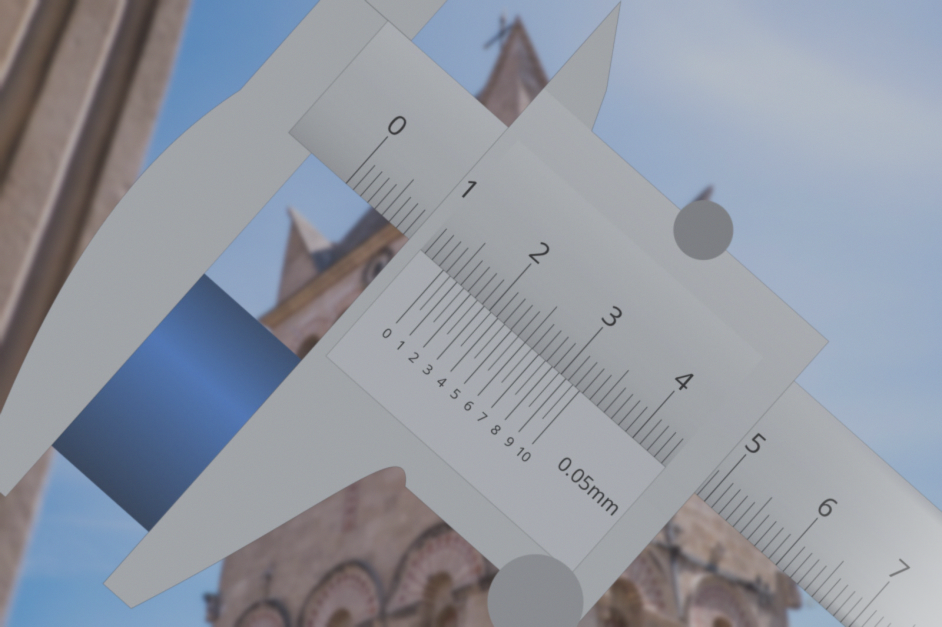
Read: 13.6,mm
